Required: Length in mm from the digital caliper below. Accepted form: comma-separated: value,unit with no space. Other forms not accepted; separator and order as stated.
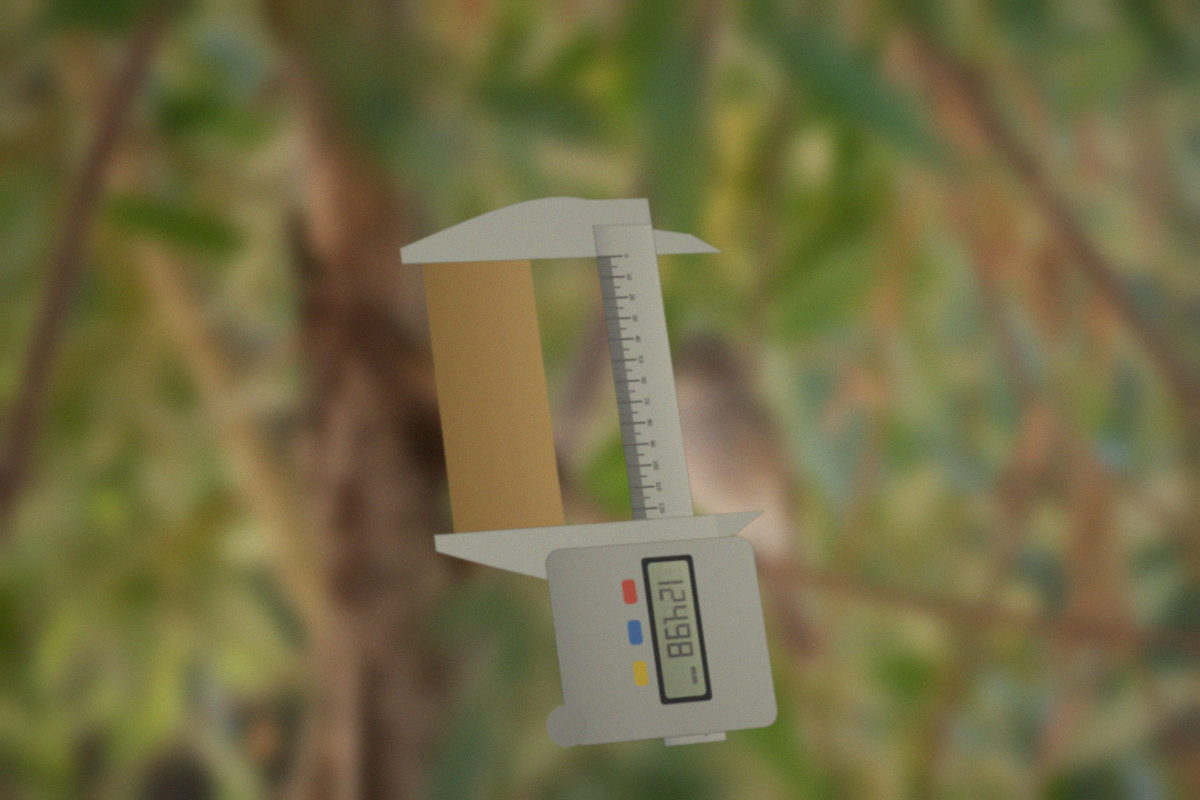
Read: 124.98,mm
